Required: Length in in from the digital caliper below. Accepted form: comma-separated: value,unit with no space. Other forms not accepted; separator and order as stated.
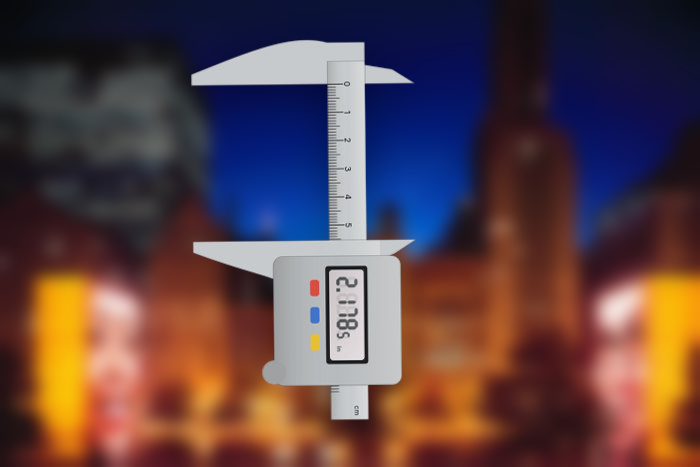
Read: 2.1785,in
